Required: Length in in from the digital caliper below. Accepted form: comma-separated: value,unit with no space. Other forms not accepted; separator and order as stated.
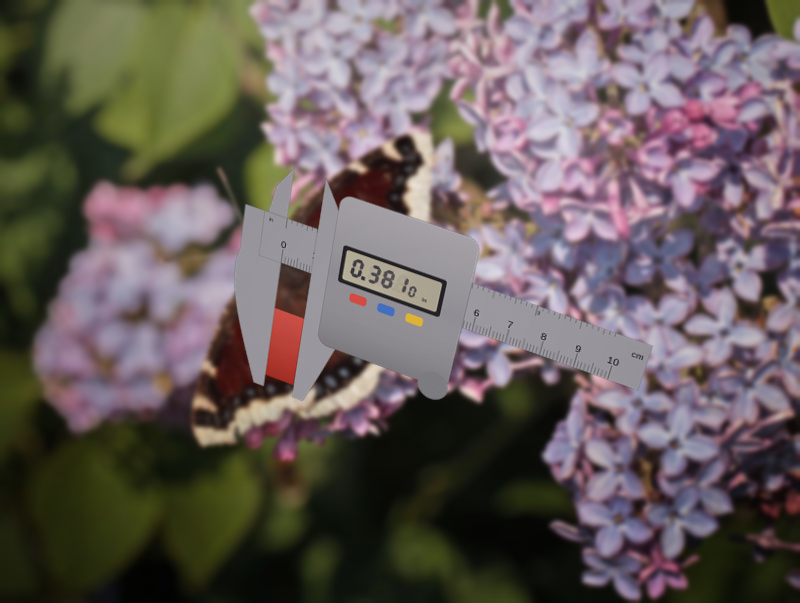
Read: 0.3810,in
